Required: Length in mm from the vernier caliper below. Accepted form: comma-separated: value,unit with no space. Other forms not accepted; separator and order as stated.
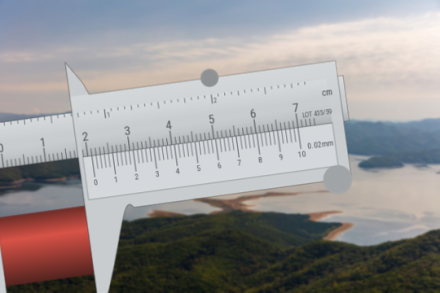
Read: 21.0,mm
